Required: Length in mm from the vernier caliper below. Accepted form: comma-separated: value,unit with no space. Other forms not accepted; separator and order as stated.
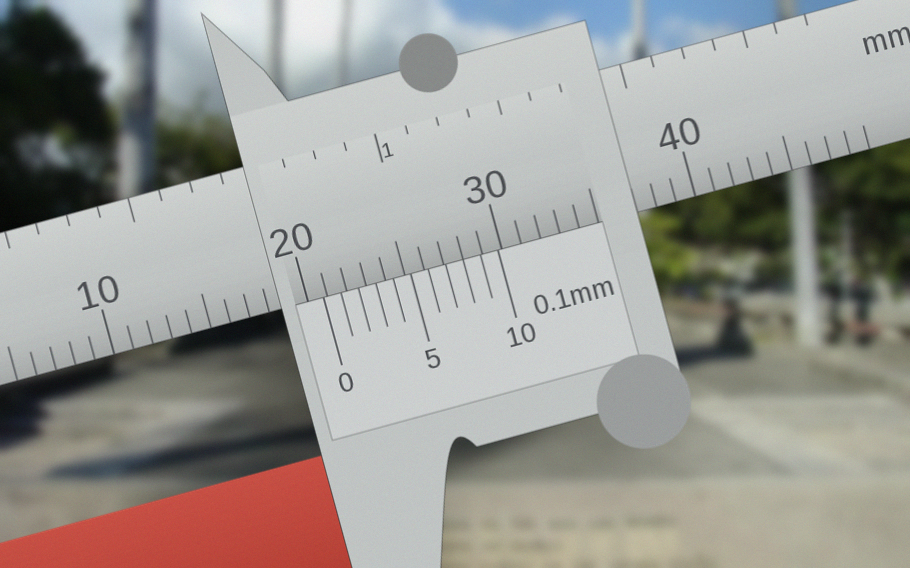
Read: 20.8,mm
